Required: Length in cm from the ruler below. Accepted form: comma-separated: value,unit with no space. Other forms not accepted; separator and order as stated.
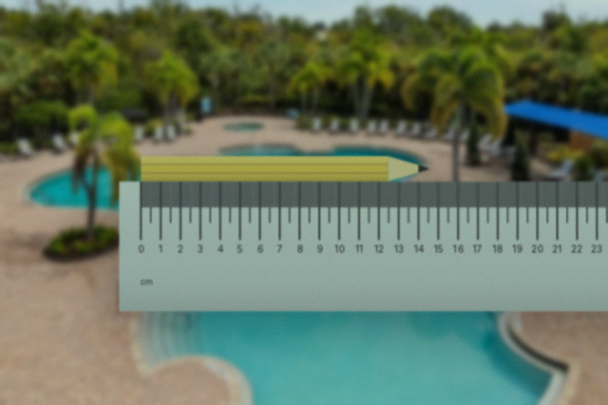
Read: 14.5,cm
